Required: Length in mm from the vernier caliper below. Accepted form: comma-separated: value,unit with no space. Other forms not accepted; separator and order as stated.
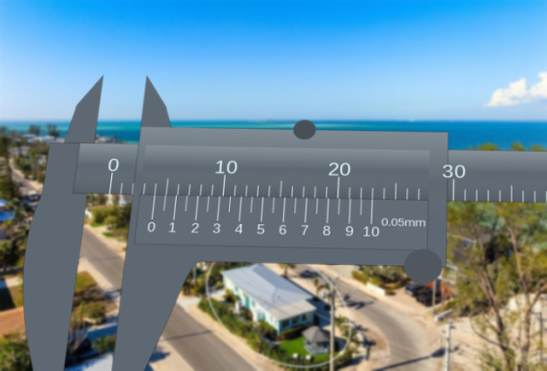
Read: 4.0,mm
